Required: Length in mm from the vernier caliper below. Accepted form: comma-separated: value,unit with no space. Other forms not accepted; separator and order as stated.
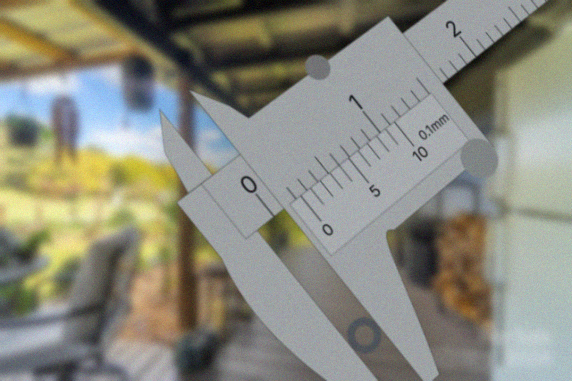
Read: 2.4,mm
